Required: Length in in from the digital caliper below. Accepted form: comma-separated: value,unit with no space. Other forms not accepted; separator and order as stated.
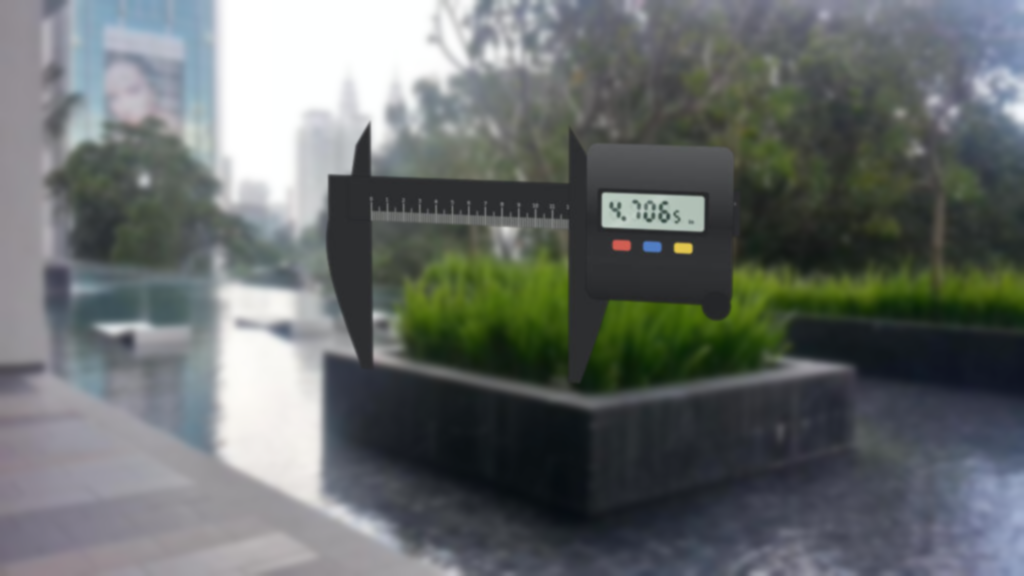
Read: 4.7065,in
